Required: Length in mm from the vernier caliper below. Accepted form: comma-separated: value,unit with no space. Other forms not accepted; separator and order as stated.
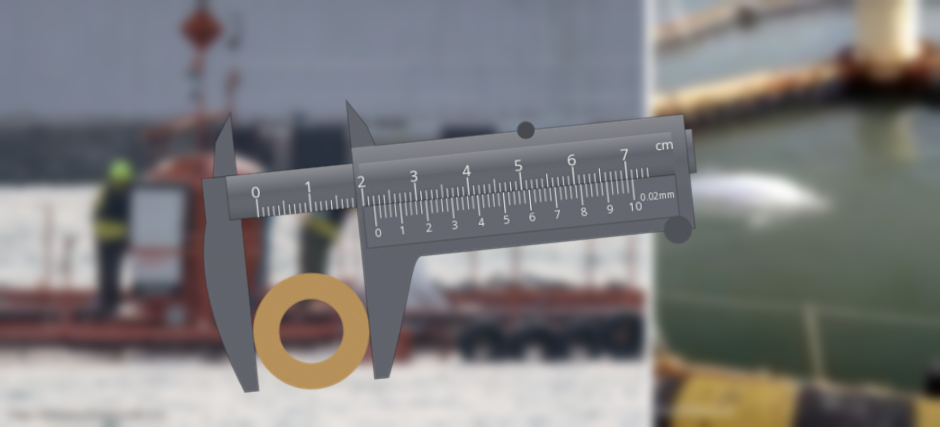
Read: 22.0,mm
